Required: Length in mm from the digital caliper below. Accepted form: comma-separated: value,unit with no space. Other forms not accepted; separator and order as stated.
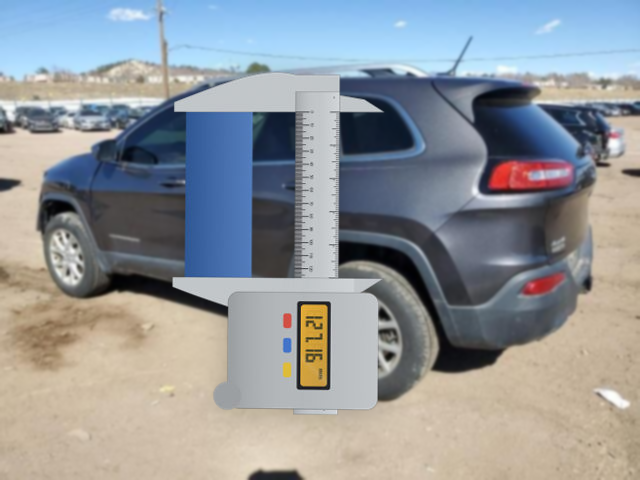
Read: 127.16,mm
